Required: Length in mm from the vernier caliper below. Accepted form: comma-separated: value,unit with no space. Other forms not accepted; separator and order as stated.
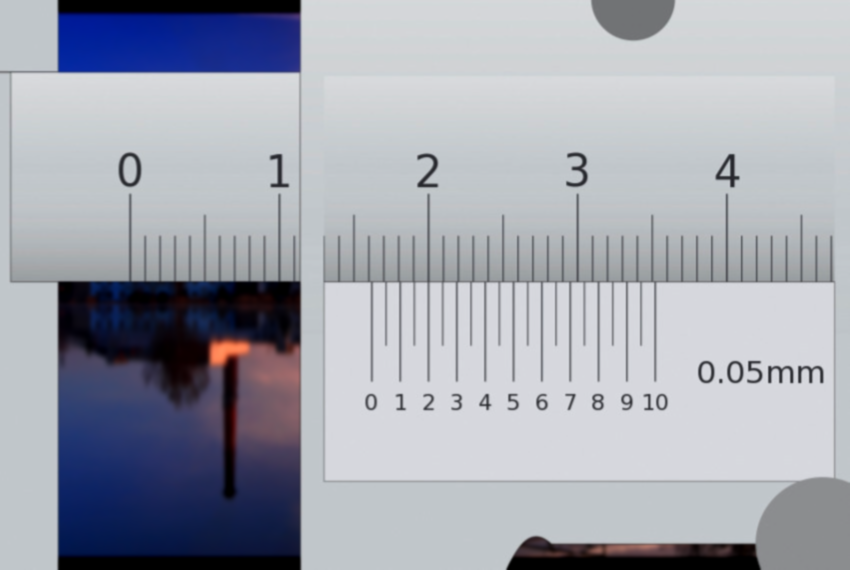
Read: 16.2,mm
